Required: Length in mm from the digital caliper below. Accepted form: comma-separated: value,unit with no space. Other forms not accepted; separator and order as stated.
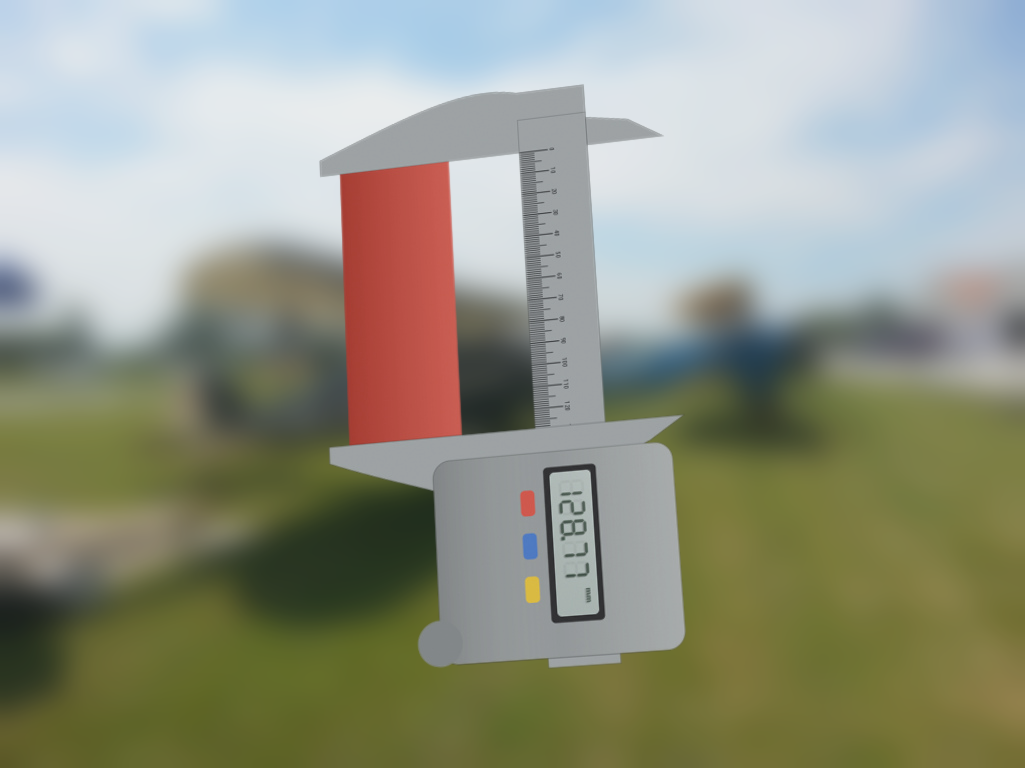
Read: 128.77,mm
